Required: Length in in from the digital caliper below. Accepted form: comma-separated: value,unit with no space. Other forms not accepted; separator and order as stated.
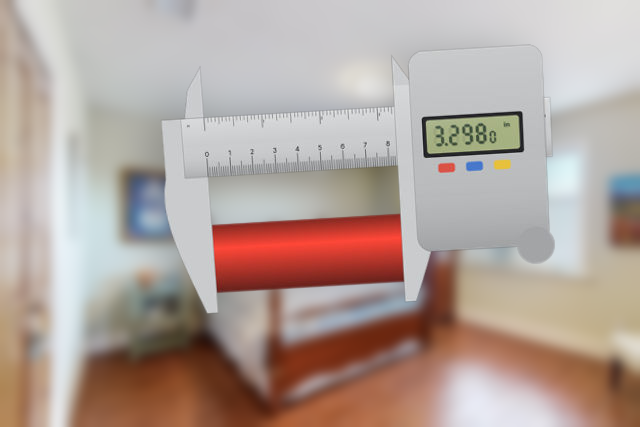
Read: 3.2980,in
